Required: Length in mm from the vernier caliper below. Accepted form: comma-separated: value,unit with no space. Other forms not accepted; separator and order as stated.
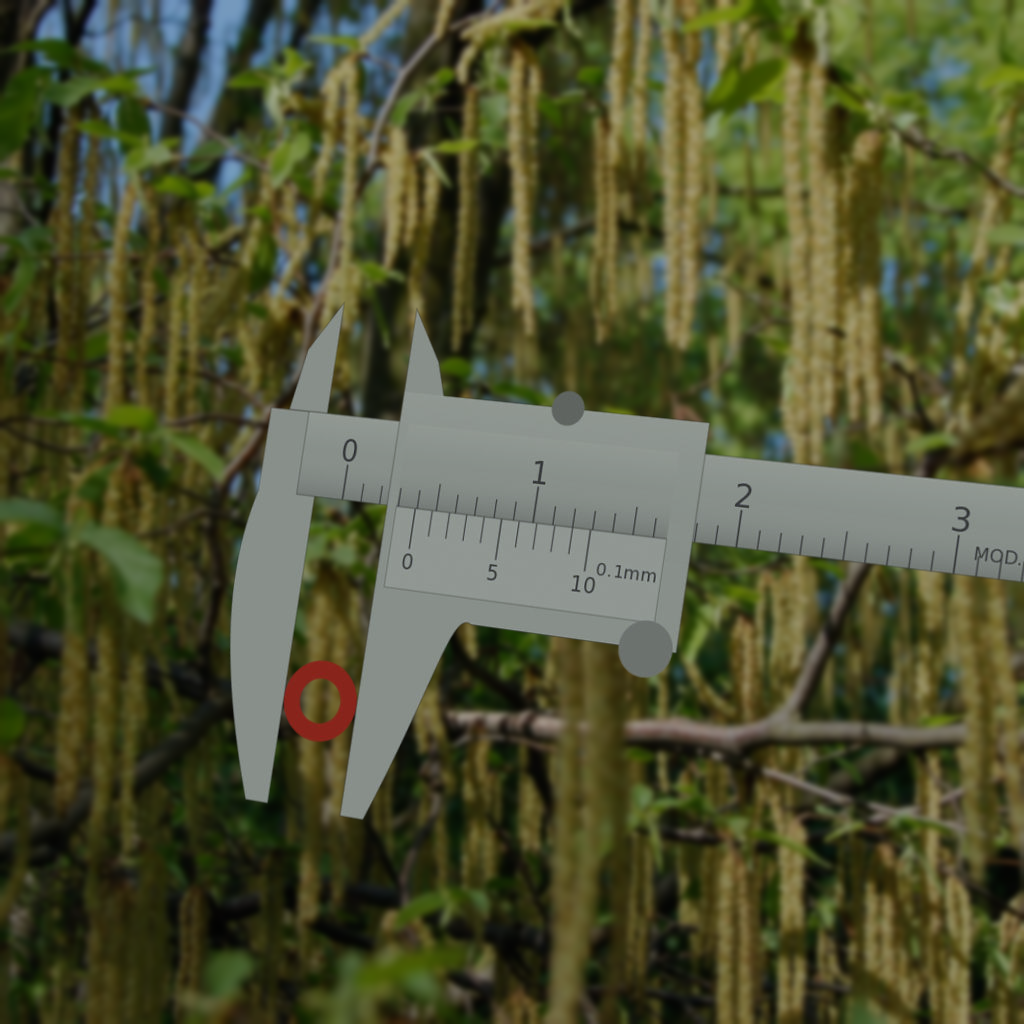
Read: 3.9,mm
